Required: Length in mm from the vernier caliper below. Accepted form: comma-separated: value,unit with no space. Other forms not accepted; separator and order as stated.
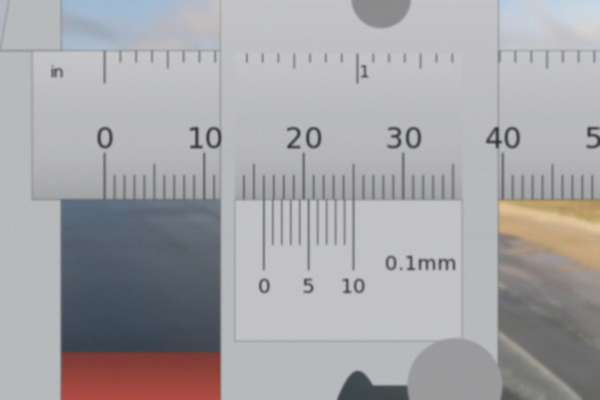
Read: 16.0,mm
